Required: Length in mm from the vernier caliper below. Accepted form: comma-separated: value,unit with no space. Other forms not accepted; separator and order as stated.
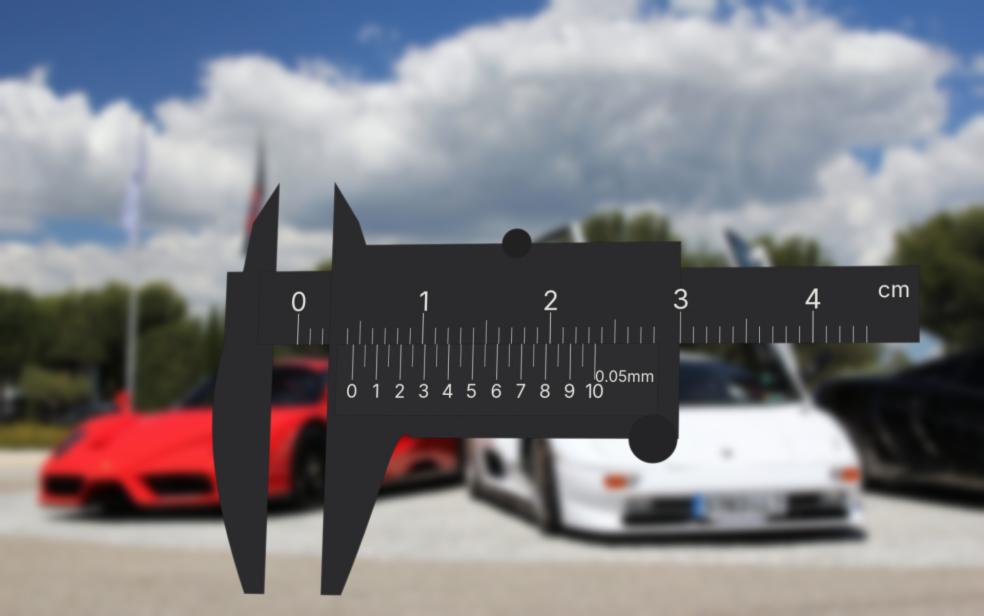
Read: 4.5,mm
